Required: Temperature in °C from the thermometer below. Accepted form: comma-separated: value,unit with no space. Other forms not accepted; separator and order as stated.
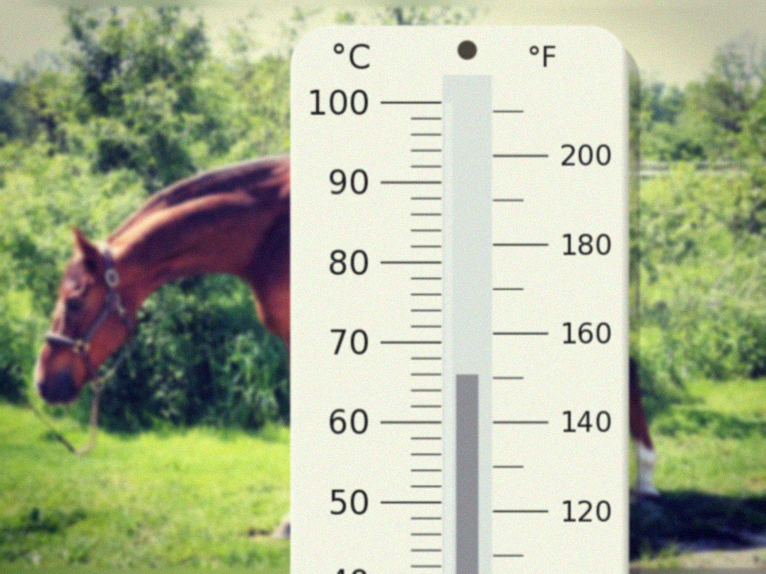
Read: 66,°C
